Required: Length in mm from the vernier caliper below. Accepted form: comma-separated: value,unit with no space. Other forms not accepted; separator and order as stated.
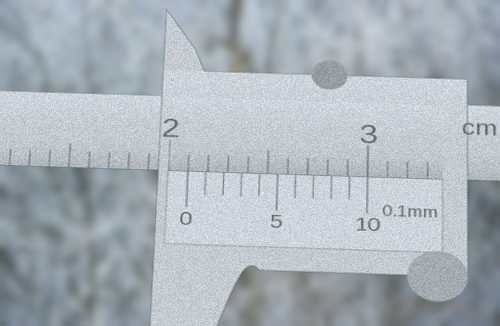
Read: 21.0,mm
